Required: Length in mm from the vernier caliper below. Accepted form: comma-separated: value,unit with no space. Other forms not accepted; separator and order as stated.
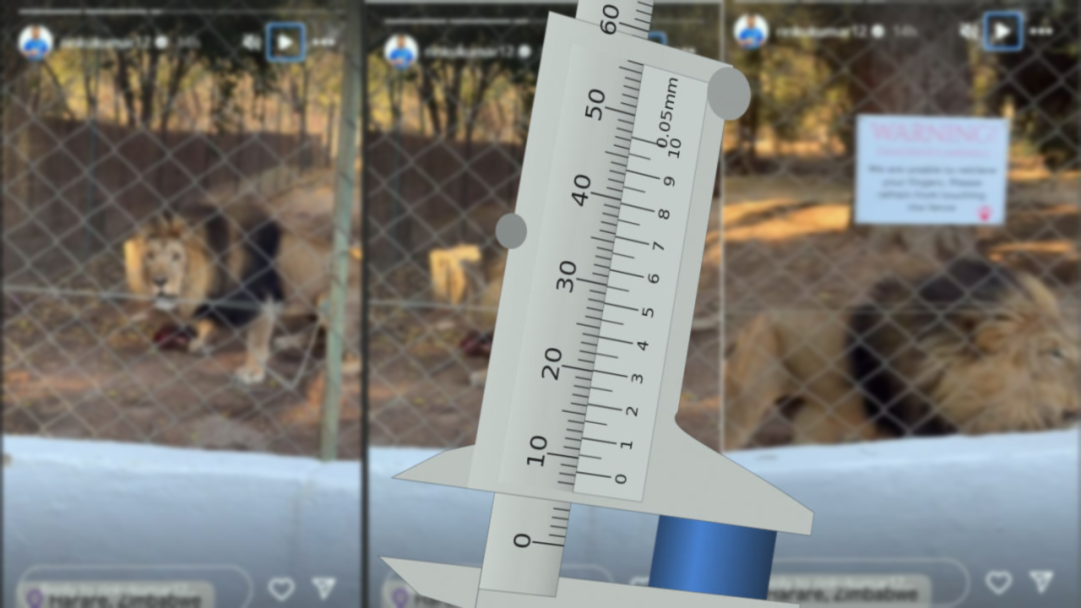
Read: 8.4,mm
